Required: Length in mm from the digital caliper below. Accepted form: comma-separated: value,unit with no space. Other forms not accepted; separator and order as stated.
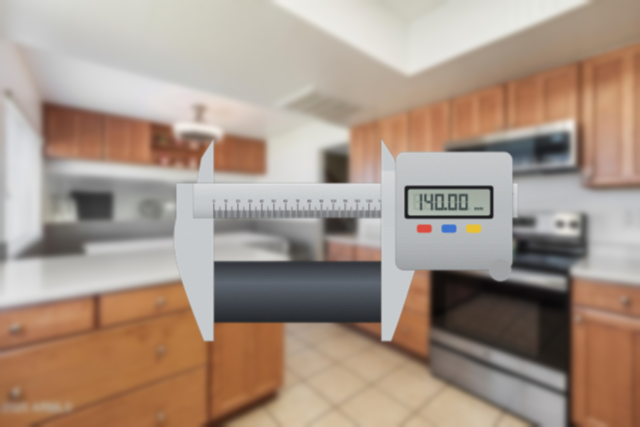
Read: 140.00,mm
